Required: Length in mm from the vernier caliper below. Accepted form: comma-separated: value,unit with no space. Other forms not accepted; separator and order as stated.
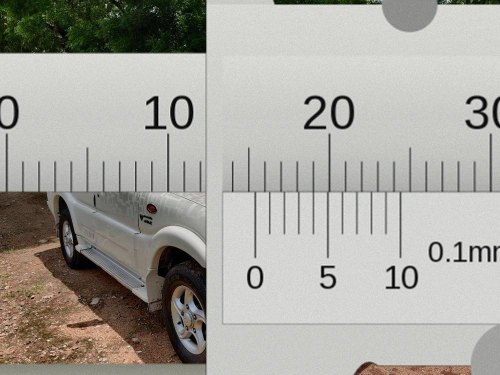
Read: 15.4,mm
